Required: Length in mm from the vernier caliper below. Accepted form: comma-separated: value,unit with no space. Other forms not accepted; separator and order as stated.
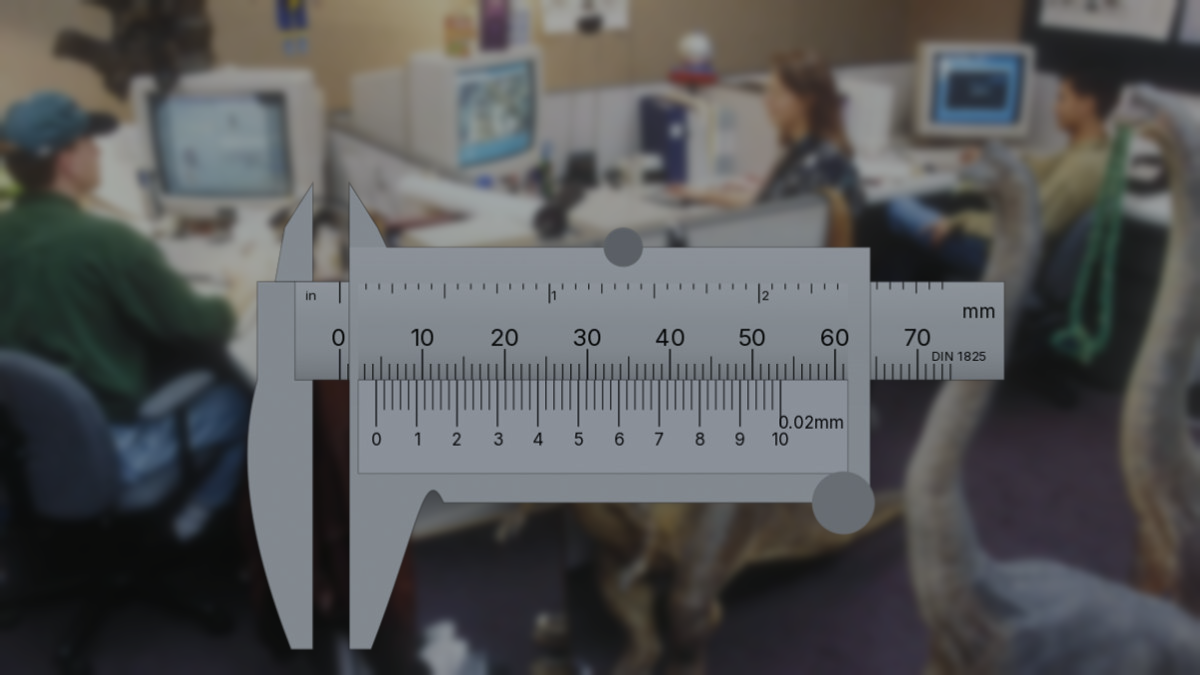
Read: 4.4,mm
